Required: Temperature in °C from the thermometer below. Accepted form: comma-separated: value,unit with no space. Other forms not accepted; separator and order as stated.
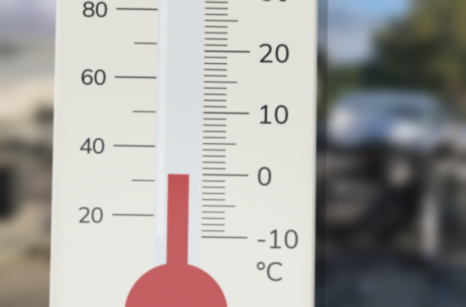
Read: 0,°C
